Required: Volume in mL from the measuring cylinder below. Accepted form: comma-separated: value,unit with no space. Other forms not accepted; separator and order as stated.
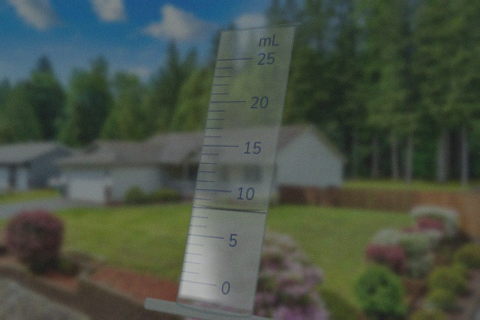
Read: 8,mL
